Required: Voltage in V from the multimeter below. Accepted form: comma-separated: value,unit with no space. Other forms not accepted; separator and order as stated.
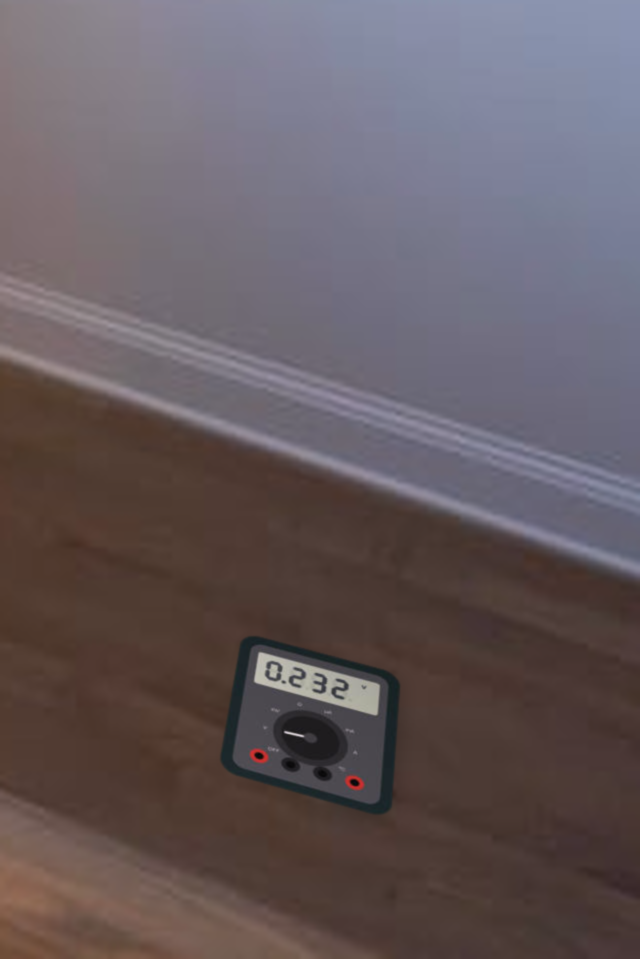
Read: 0.232,V
